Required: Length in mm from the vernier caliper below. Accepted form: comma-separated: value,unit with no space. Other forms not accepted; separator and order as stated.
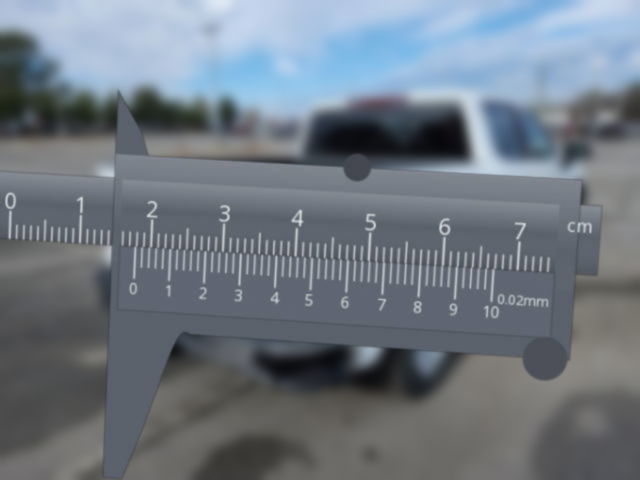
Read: 17.8,mm
